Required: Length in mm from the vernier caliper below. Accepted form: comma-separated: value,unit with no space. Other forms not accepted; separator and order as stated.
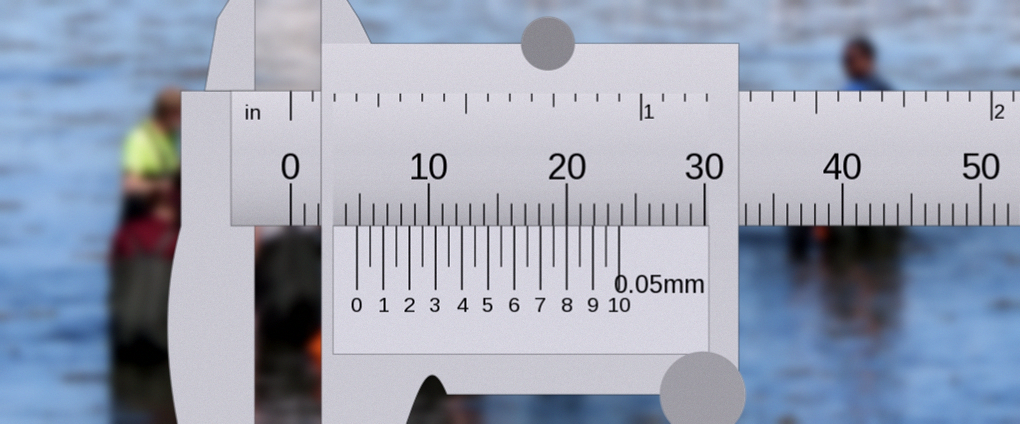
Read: 4.8,mm
